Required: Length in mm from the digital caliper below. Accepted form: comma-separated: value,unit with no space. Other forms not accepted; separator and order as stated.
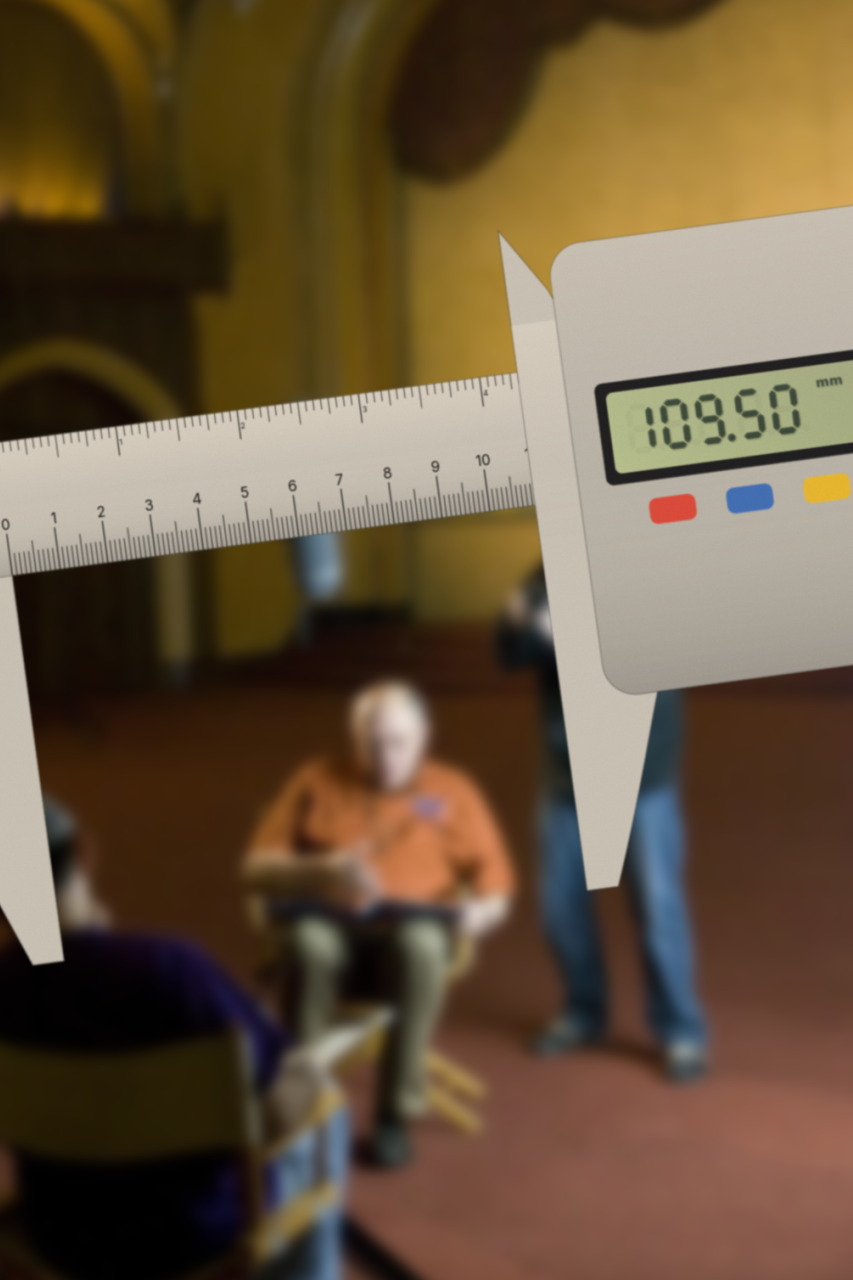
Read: 109.50,mm
